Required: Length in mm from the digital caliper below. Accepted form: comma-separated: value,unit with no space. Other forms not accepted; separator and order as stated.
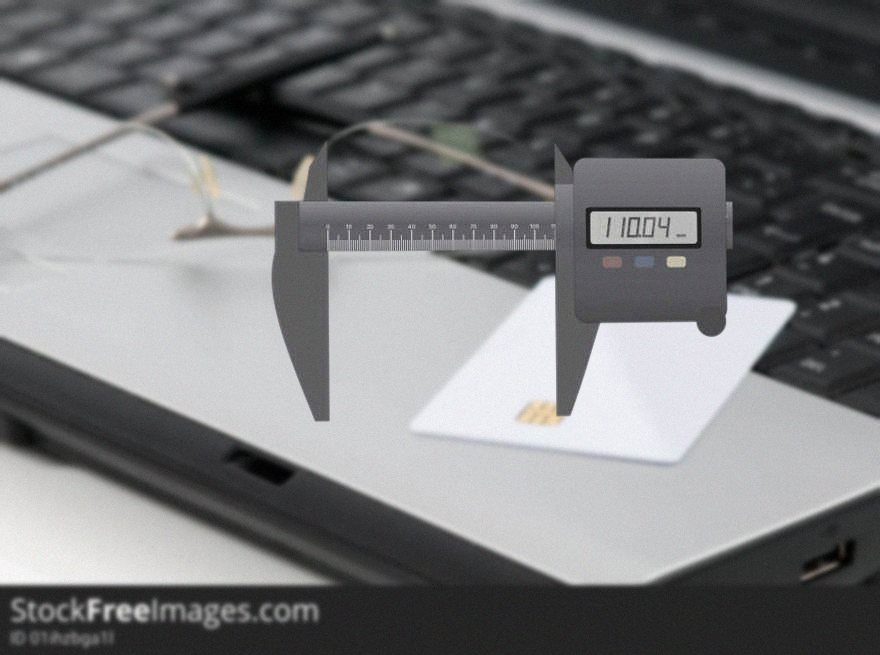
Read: 110.04,mm
